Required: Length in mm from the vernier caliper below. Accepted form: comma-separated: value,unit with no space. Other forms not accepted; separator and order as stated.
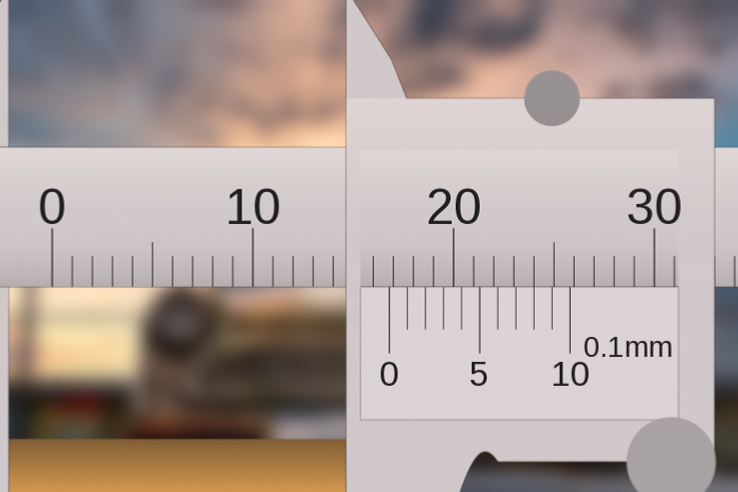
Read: 16.8,mm
